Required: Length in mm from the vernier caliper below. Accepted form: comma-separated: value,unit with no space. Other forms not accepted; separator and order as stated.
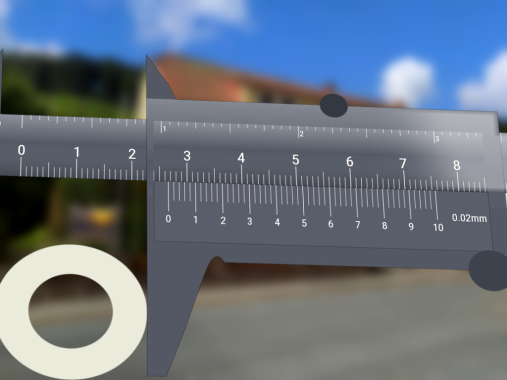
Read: 26.6,mm
